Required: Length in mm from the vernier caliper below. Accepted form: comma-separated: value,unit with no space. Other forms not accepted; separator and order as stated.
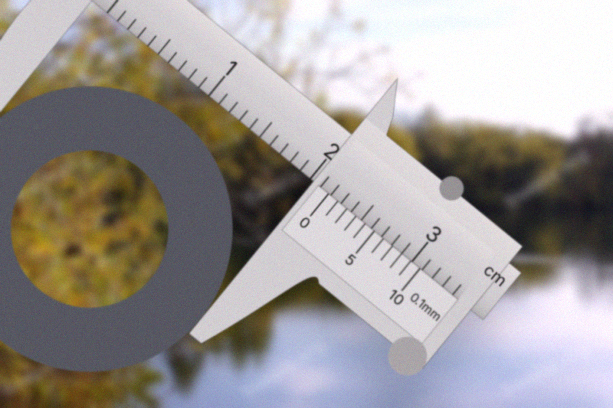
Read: 21.8,mm
